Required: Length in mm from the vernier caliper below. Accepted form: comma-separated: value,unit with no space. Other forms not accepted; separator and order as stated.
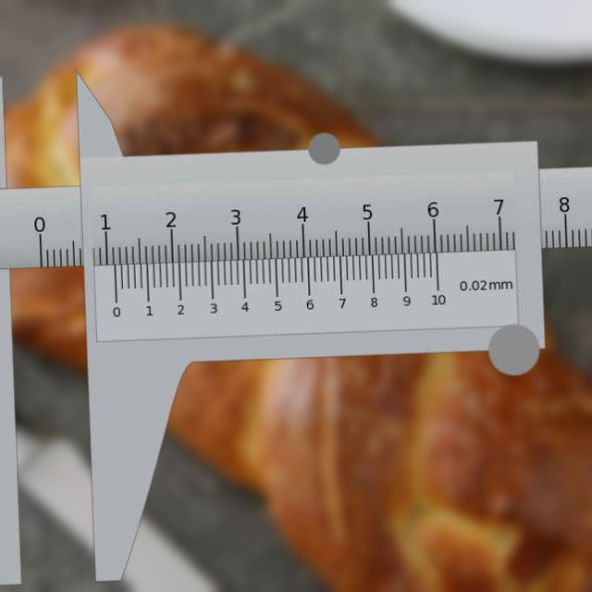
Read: 11.2,mm
